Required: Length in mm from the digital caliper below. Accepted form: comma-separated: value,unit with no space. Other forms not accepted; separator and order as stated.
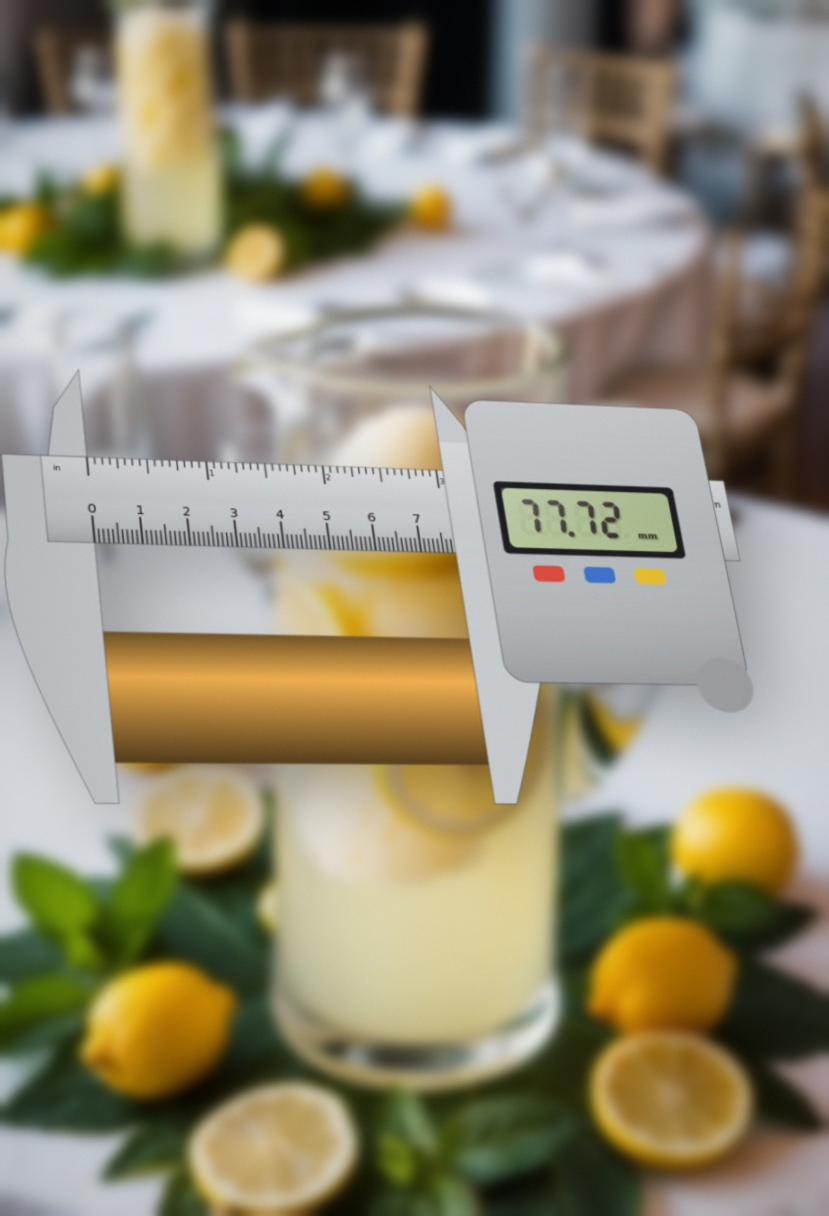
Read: 77.72,mm
